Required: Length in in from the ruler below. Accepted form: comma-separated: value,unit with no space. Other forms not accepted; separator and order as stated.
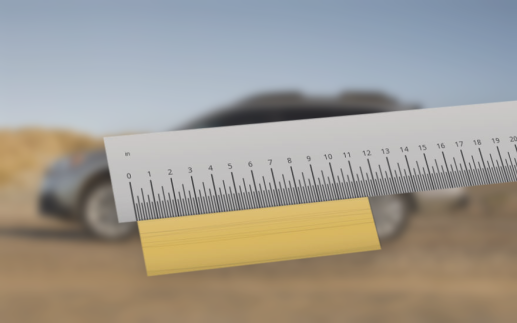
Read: 11.5,in
